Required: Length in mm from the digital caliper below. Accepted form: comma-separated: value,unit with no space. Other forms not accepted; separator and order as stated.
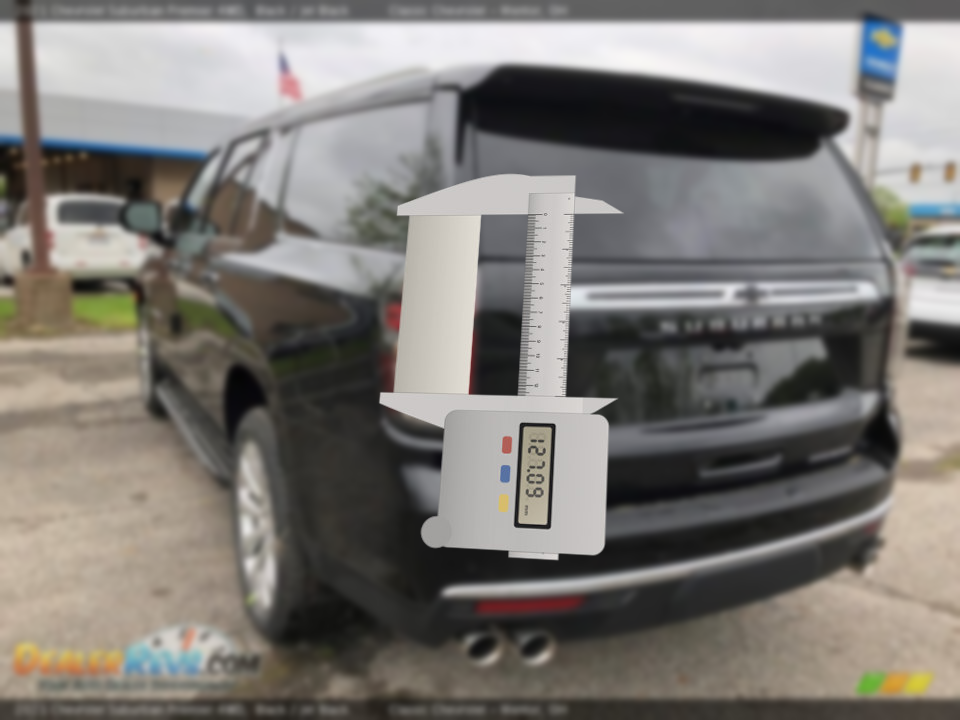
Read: 127.09,mm
